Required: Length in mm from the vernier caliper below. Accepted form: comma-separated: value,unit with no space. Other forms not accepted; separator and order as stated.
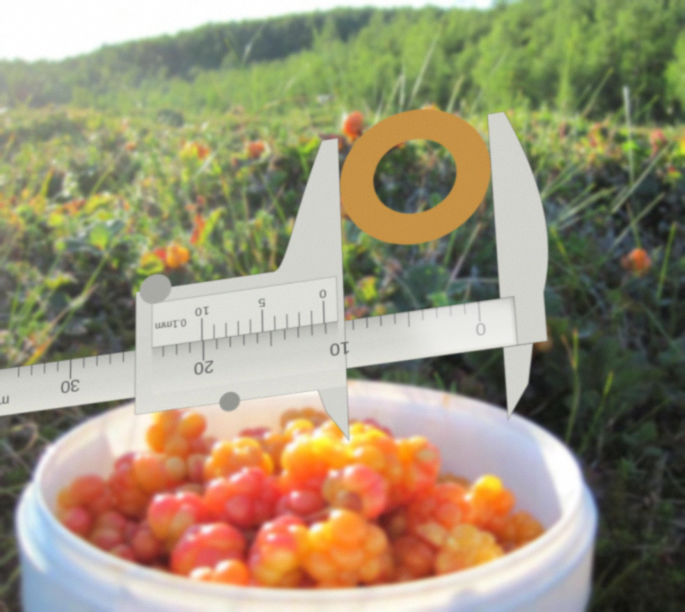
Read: 11.1,mm
